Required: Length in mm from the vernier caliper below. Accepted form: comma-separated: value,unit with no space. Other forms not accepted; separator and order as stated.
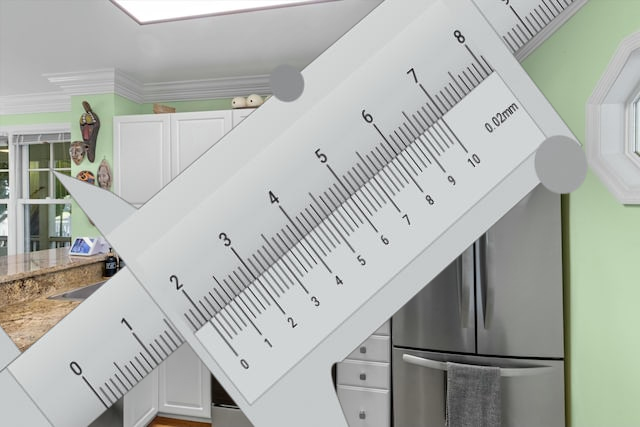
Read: 20.4,mm
